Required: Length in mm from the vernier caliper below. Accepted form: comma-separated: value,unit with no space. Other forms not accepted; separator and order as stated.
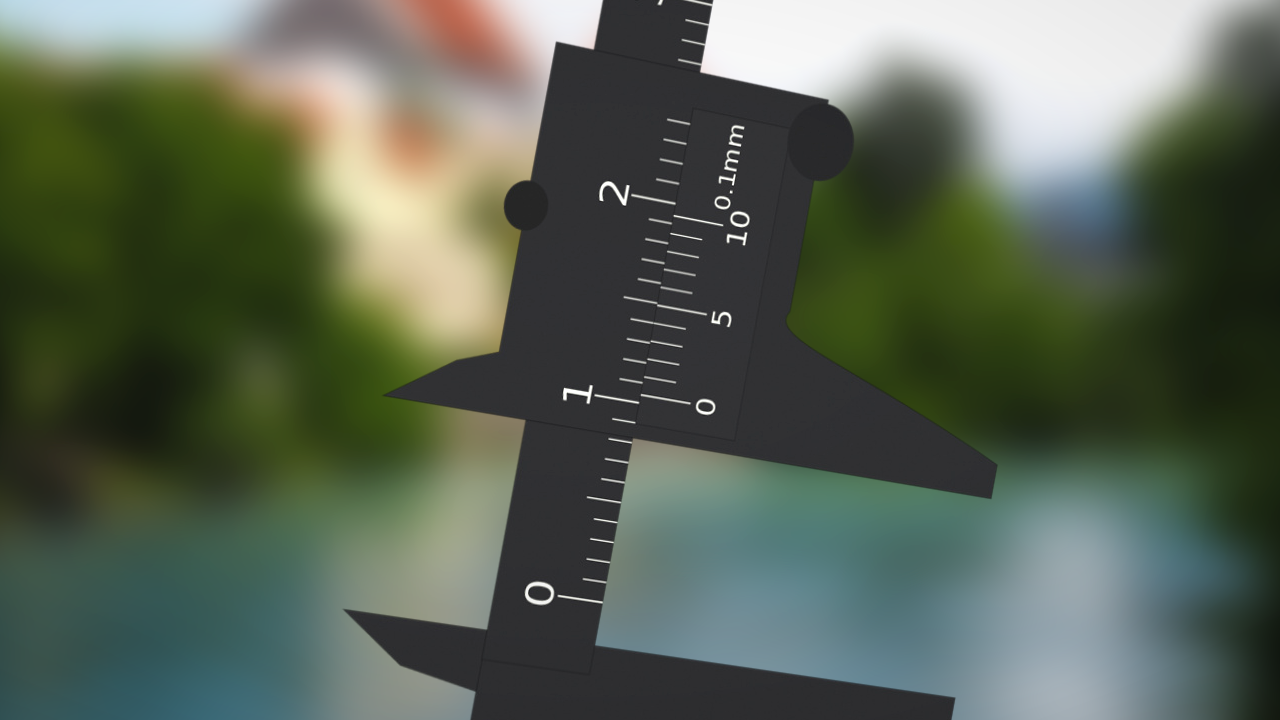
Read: 10.4,mm
